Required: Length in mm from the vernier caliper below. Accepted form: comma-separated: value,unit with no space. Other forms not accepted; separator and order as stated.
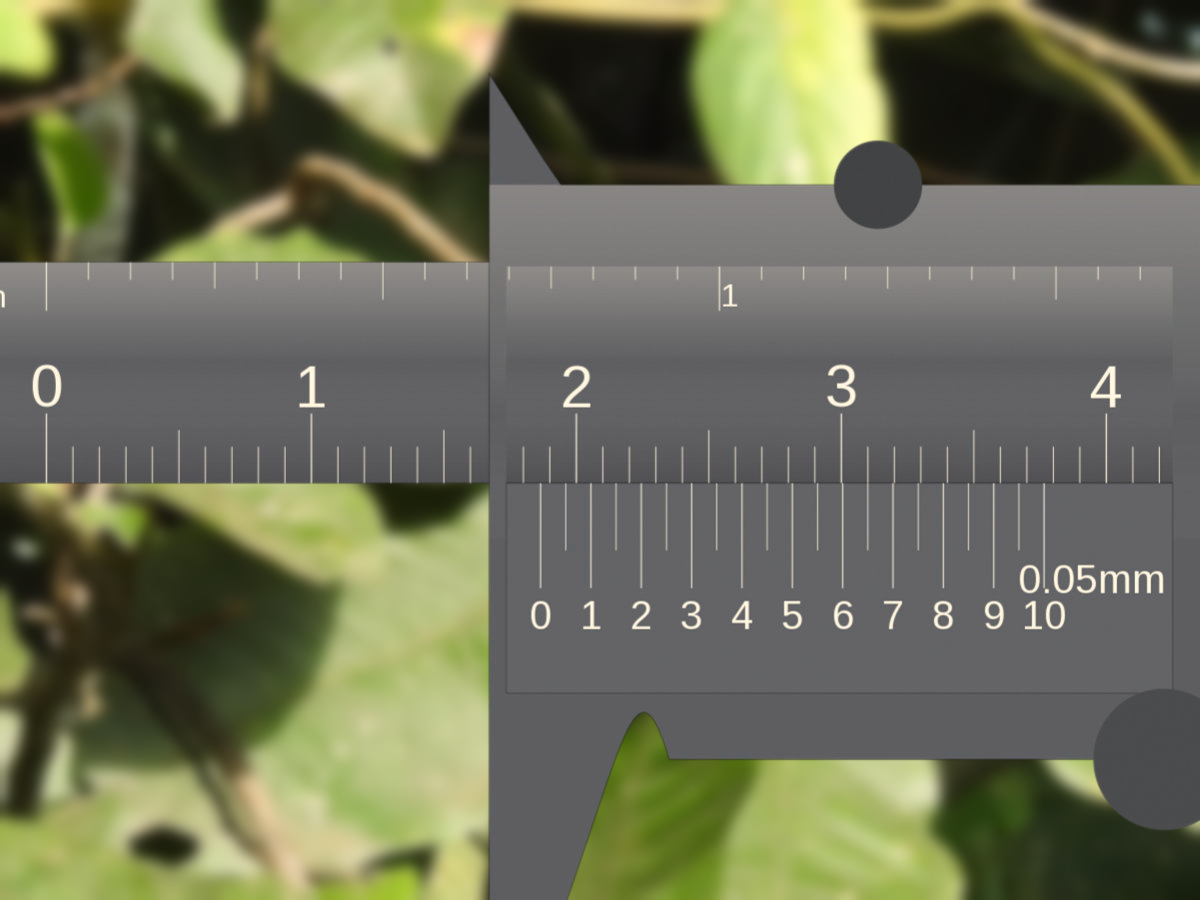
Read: 18.65,mm
